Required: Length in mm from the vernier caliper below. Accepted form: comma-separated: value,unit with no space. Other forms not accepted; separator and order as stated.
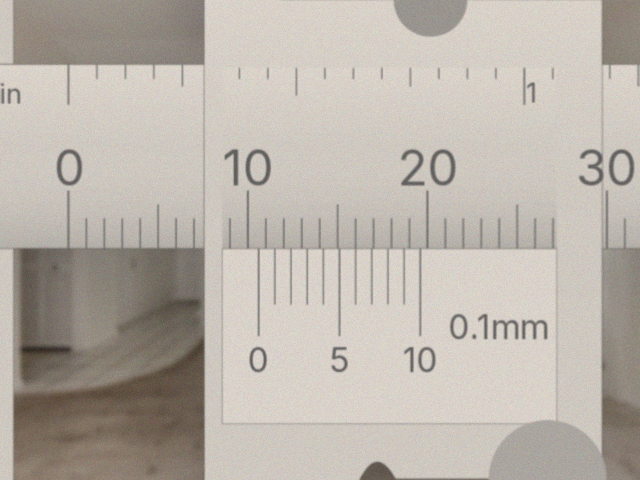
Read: 10.6,mm
